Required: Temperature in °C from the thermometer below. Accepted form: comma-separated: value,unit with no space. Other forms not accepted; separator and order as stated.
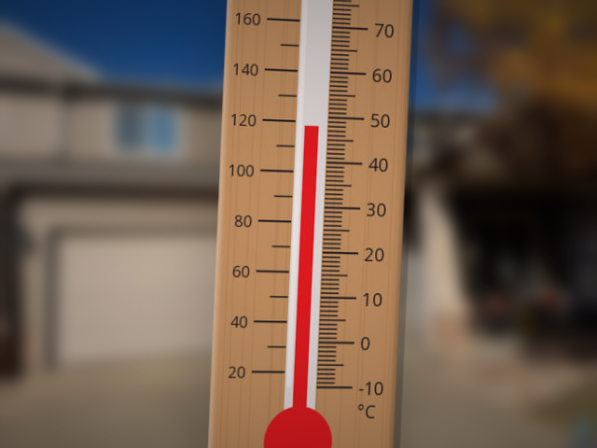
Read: 48,°C
